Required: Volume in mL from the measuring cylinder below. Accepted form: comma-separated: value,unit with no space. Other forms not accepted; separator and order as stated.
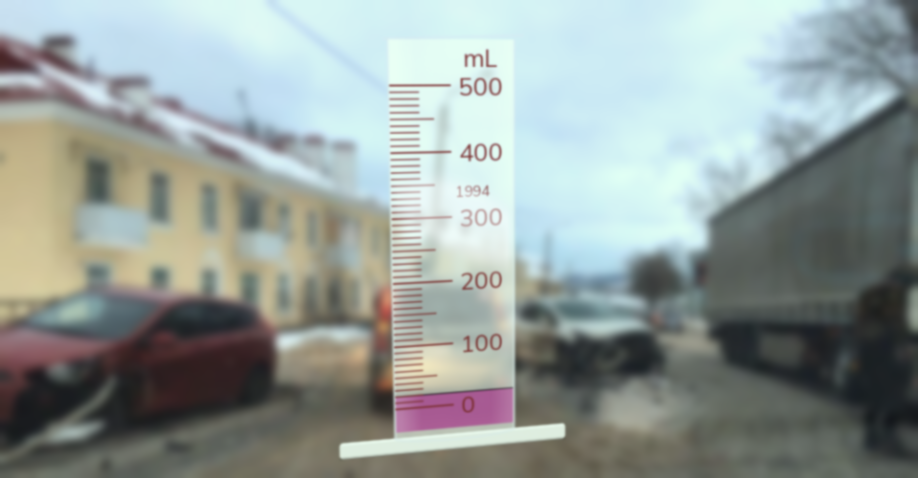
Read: 20,mL
